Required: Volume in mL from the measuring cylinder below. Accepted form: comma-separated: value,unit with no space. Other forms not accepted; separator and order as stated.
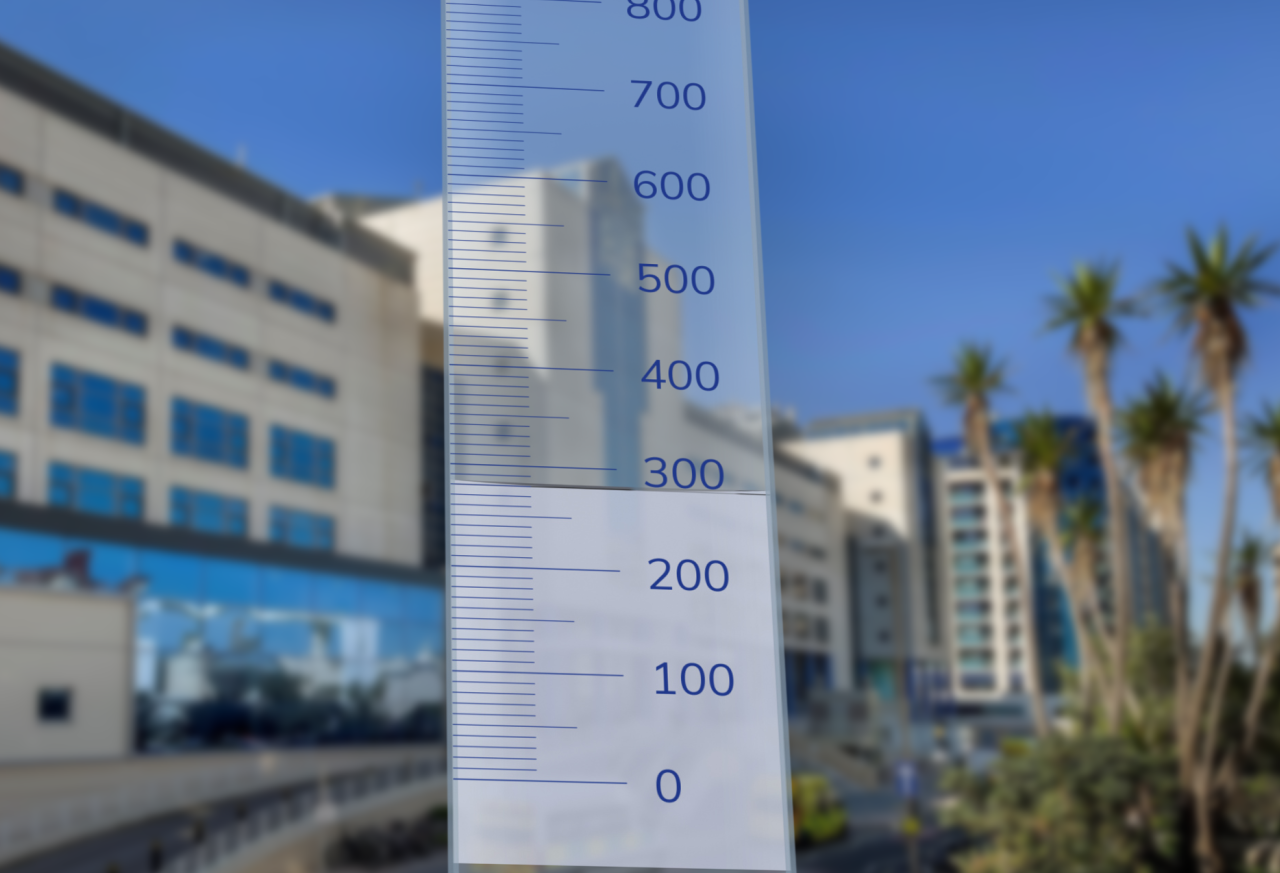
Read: 280,mL
